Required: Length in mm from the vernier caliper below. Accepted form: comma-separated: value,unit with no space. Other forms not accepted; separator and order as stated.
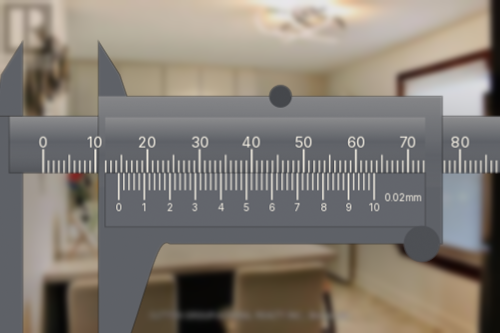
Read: 14.5,mm
